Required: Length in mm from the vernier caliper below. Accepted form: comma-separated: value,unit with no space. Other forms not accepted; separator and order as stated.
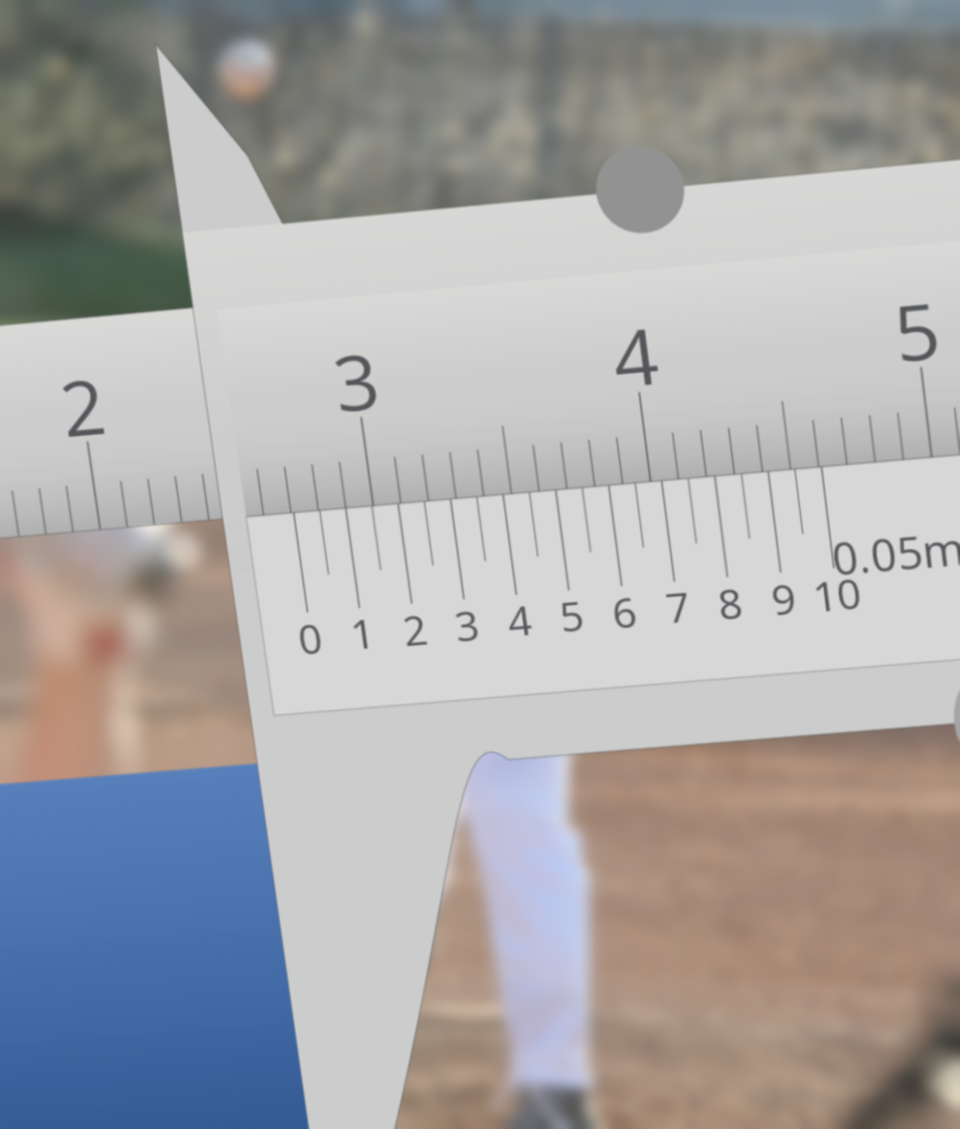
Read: 27.1,mm
